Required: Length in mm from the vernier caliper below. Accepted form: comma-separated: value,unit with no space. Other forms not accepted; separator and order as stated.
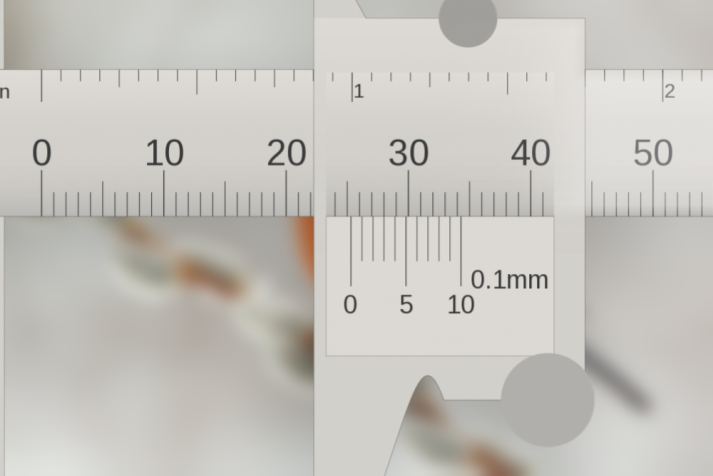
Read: 25.3,mm
